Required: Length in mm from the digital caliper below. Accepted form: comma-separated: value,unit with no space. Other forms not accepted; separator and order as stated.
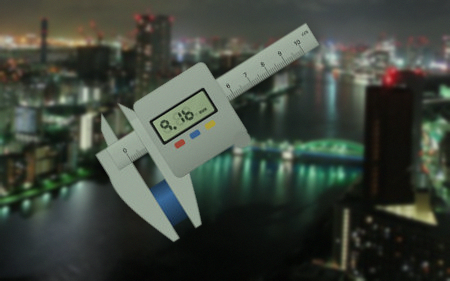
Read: 9.16,mm
